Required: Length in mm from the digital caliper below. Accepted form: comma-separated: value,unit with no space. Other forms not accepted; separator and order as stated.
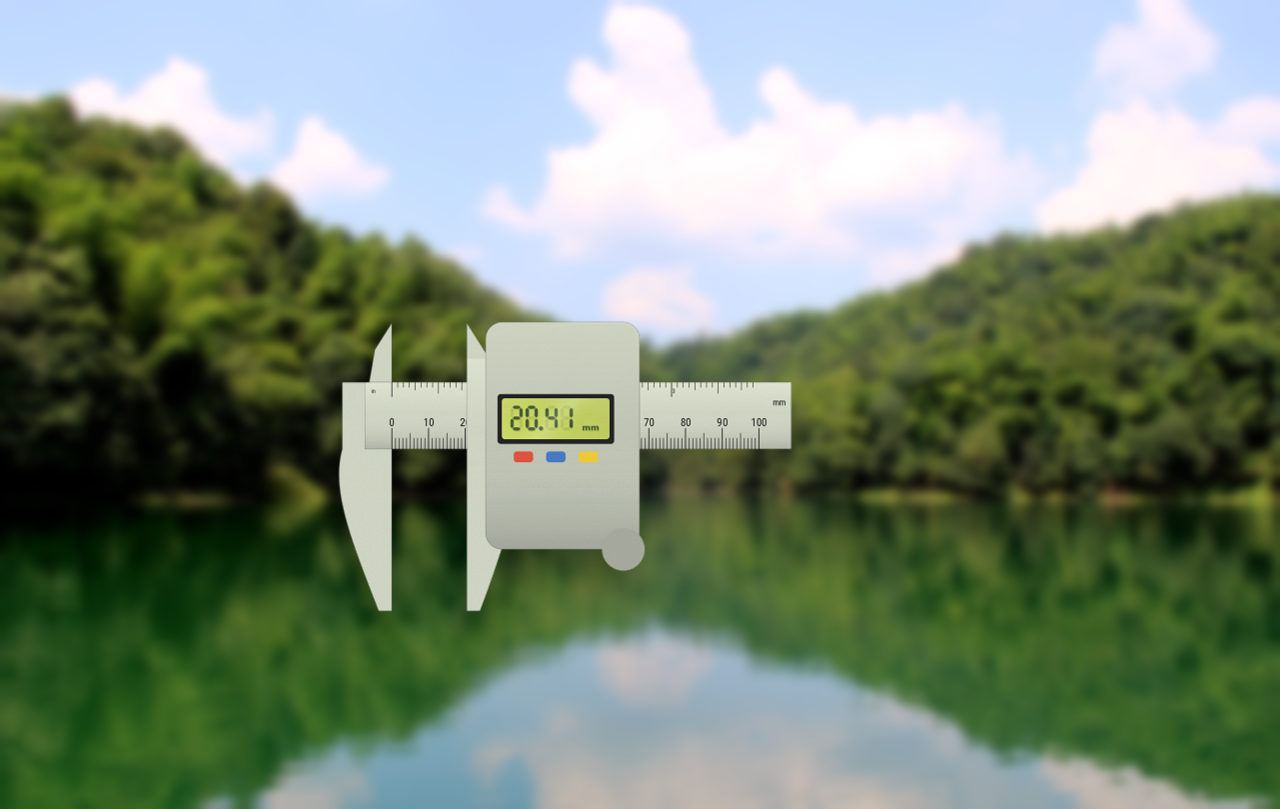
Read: 20.41,mm
